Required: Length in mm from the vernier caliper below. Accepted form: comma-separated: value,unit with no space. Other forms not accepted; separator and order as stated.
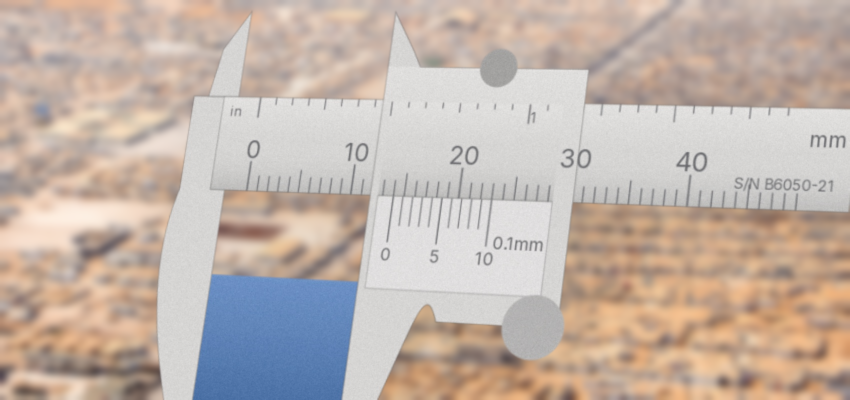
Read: 14.0,mm
